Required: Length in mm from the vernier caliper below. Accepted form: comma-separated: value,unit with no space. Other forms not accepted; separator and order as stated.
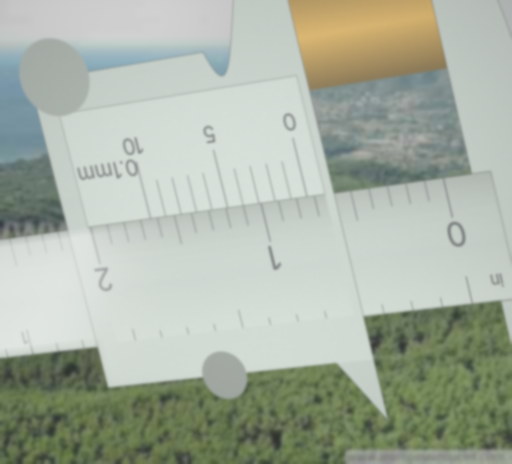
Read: 7.4,mm
